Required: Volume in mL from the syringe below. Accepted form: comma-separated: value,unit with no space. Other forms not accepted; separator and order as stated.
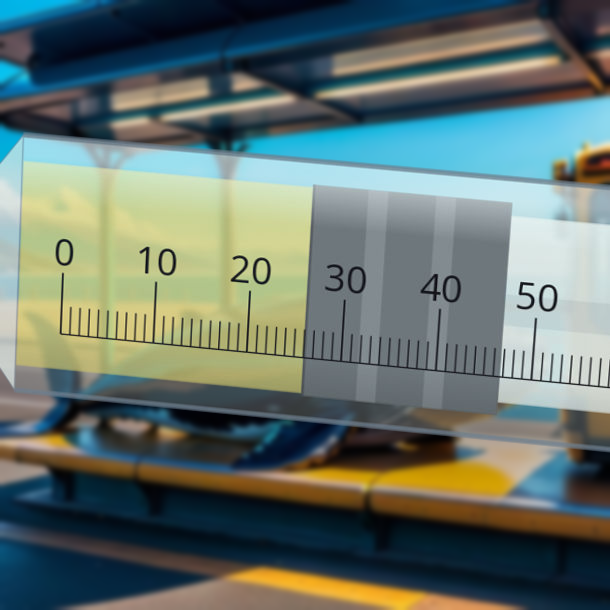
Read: 26,mL
